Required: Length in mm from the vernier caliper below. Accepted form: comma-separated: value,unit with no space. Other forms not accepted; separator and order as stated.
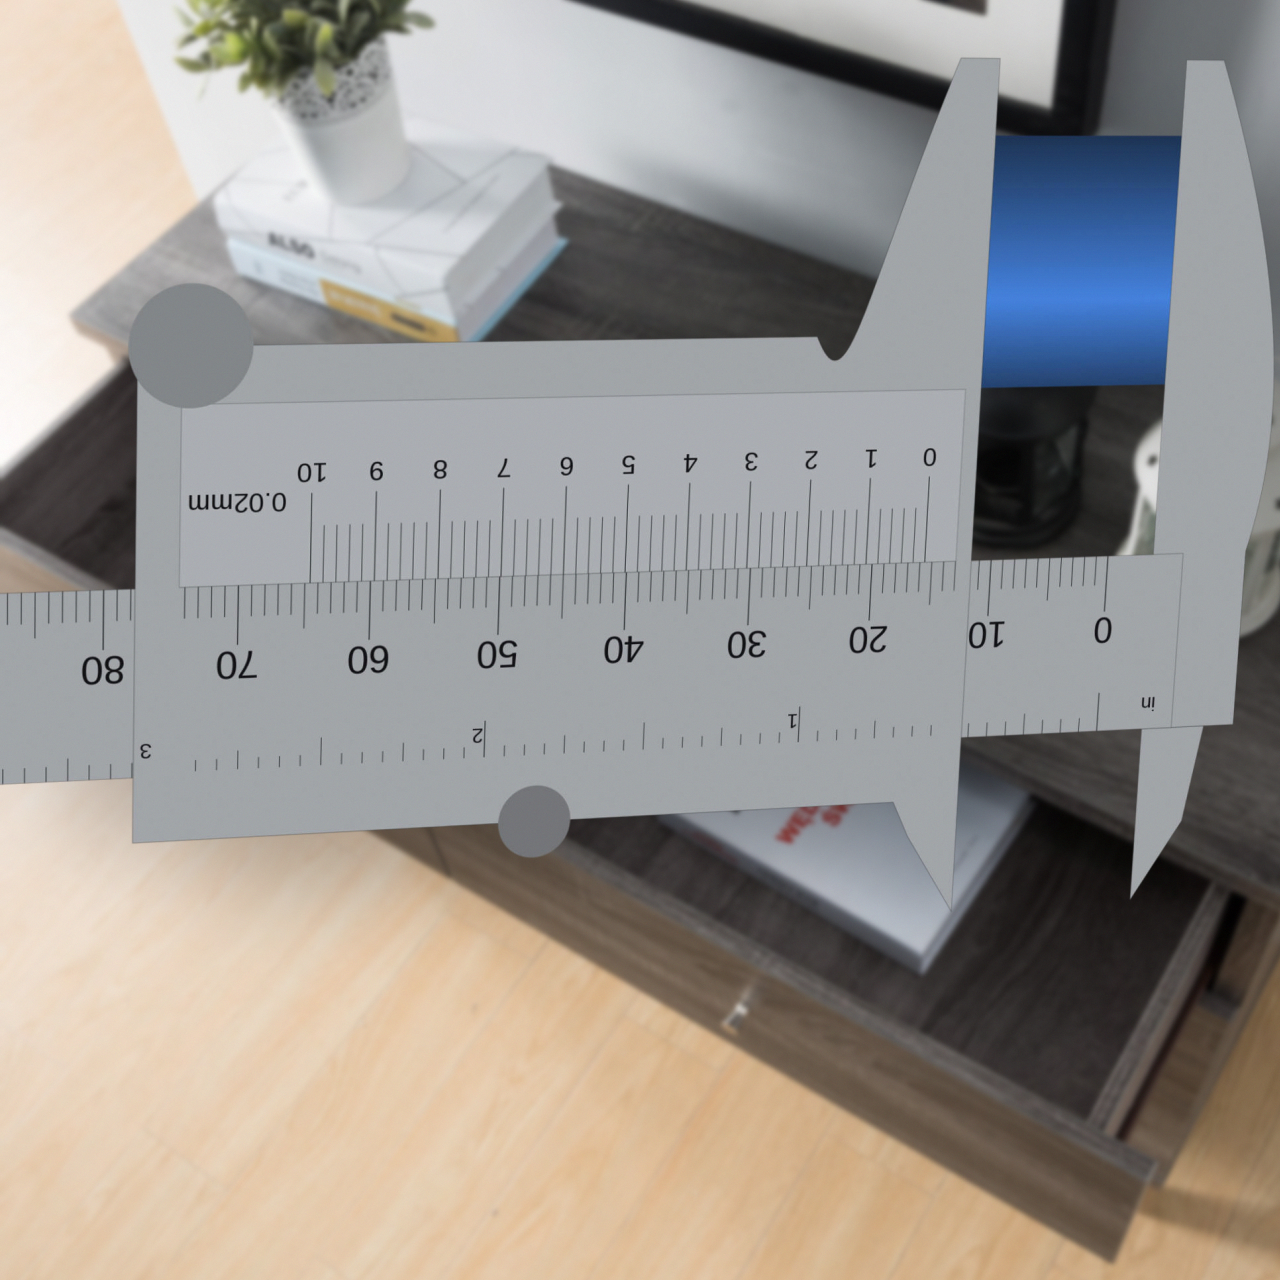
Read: 15.6,mm
